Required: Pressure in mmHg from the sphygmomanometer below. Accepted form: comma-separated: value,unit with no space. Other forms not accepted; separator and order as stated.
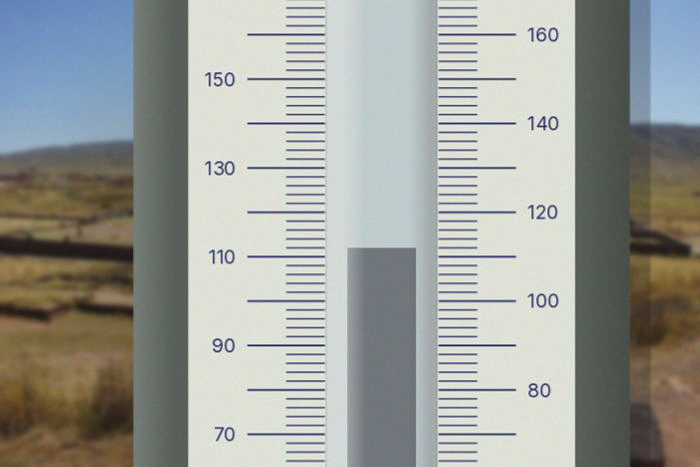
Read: 112,mmHg
